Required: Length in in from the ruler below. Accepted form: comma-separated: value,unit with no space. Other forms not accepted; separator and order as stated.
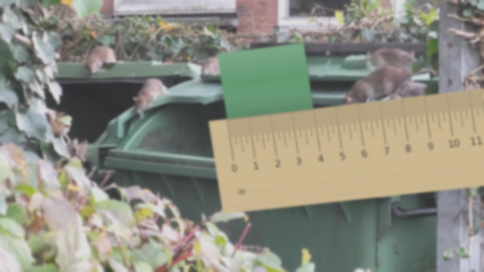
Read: 4,in
